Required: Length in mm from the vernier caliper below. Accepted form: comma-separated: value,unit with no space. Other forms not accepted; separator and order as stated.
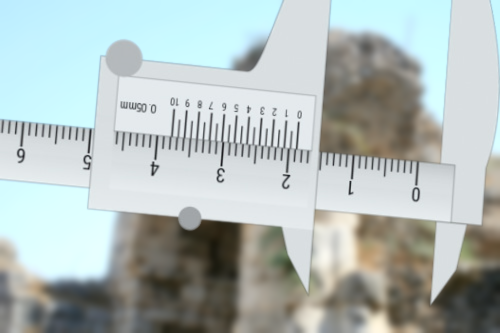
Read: 18.8,mm
